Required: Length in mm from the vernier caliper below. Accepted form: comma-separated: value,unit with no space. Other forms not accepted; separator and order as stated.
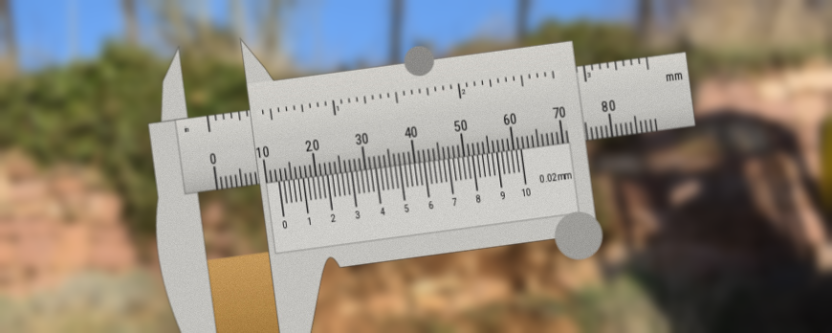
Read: 12.5,mm
